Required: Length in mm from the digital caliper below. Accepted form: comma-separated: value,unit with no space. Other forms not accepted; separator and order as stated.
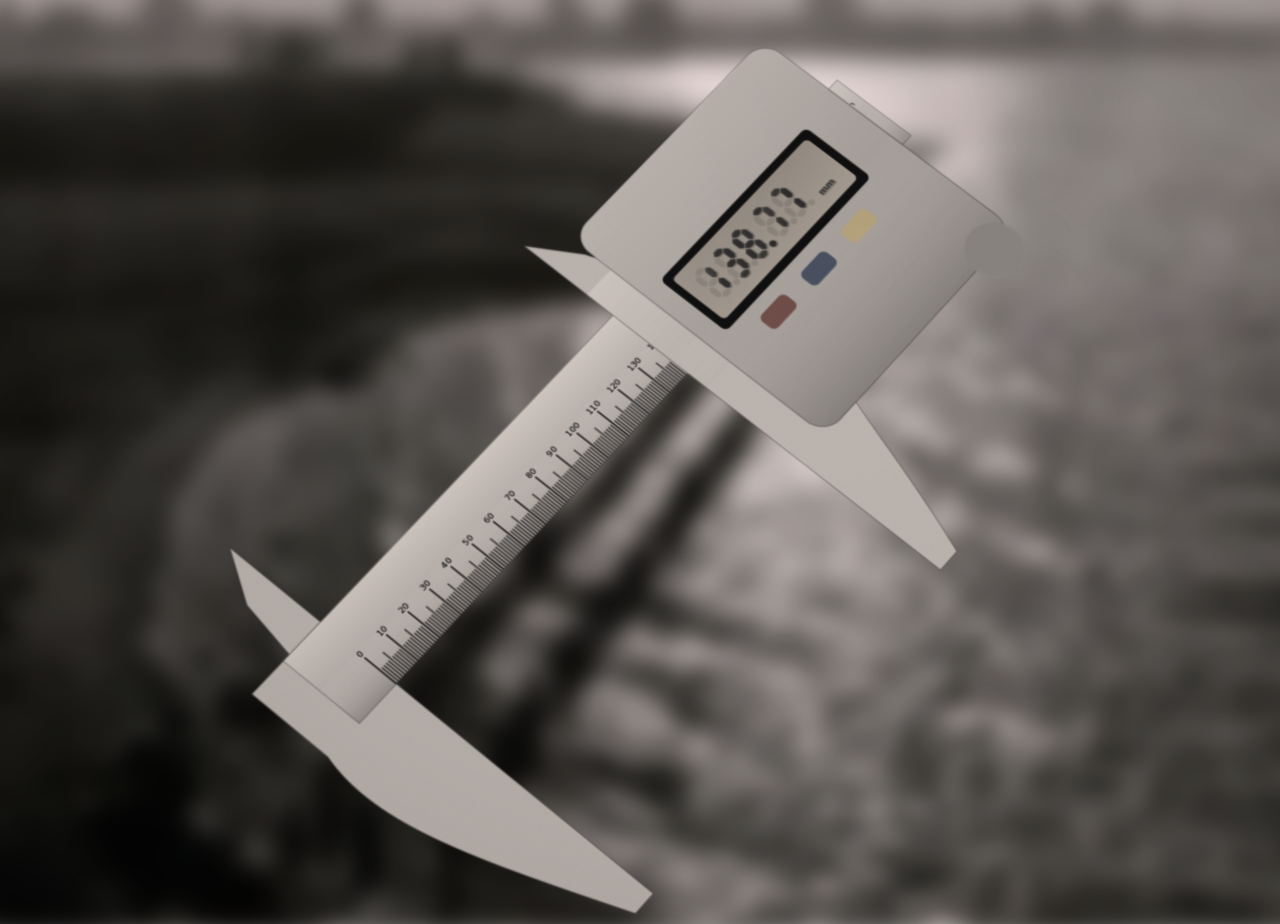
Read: 138.77,mm
